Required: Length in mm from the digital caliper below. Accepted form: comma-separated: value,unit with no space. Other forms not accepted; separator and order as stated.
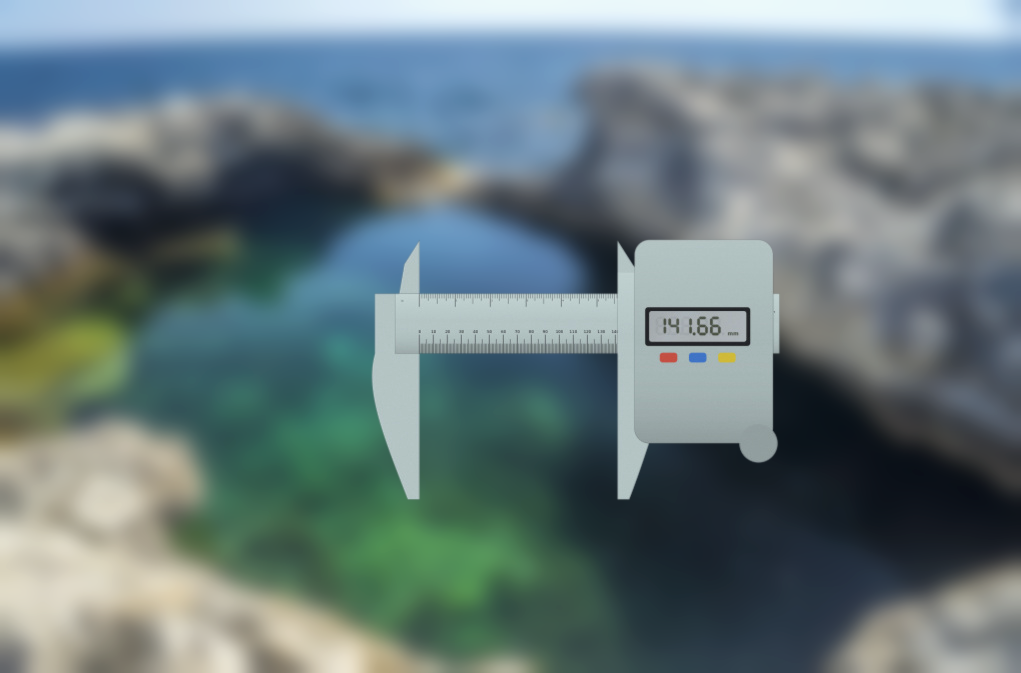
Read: 141.66,mm
